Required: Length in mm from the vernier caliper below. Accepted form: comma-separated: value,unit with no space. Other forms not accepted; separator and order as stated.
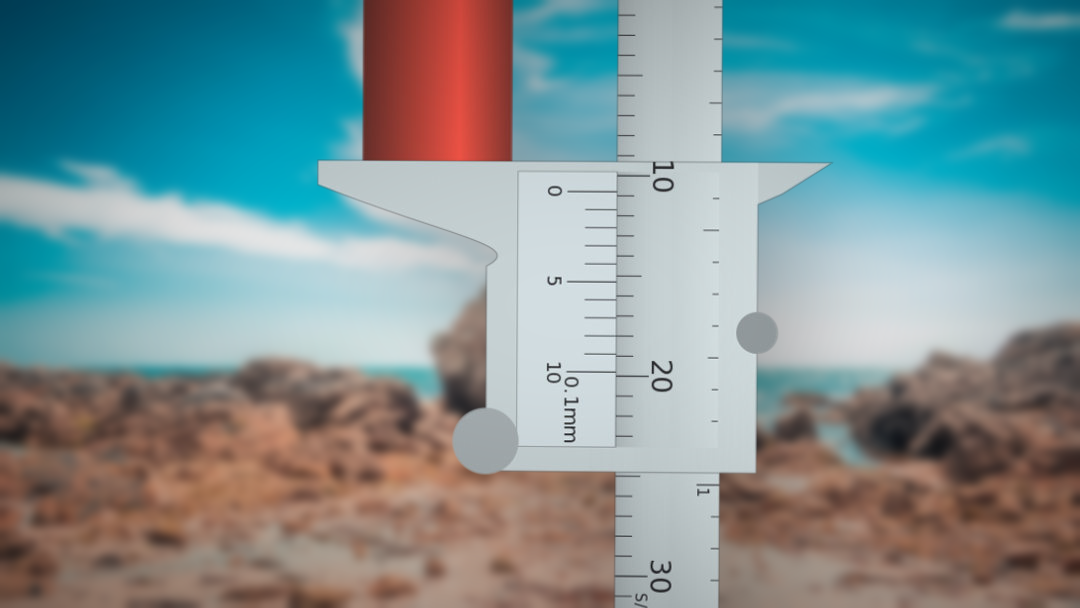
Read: 10.8,mm
